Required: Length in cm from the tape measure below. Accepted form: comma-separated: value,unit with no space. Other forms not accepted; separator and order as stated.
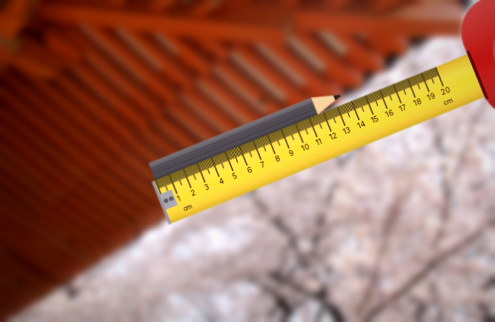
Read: 13.5,cm
